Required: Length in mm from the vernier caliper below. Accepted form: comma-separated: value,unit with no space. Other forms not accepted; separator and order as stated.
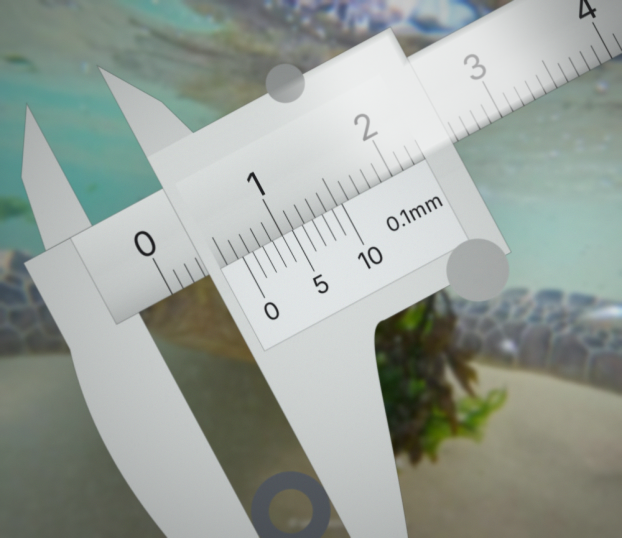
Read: 6.4,mm
